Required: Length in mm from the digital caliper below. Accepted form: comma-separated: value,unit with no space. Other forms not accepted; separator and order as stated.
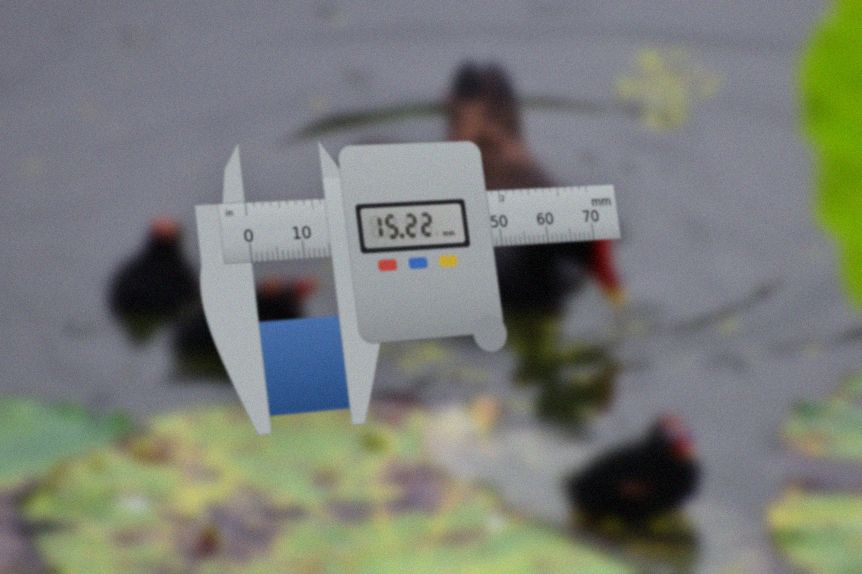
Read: 15.22,mm
